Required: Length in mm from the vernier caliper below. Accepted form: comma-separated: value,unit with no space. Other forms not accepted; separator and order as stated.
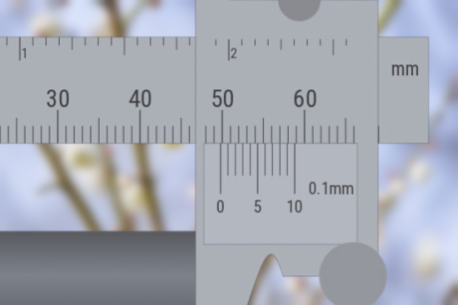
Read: 49.8,mm
